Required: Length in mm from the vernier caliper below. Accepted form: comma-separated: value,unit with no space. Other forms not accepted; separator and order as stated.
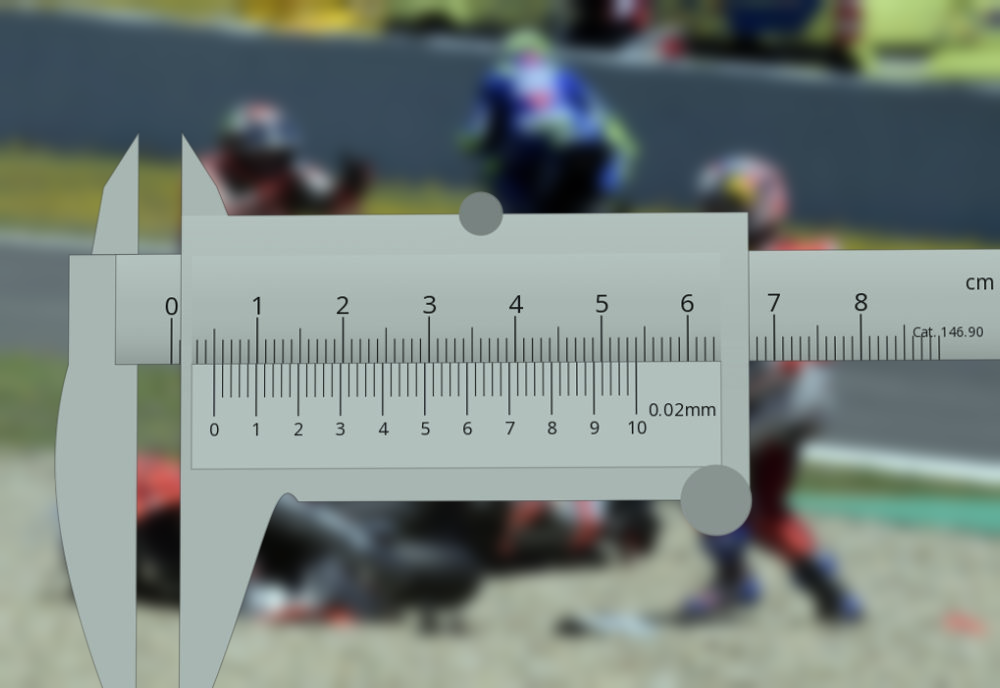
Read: 5.0,mm
